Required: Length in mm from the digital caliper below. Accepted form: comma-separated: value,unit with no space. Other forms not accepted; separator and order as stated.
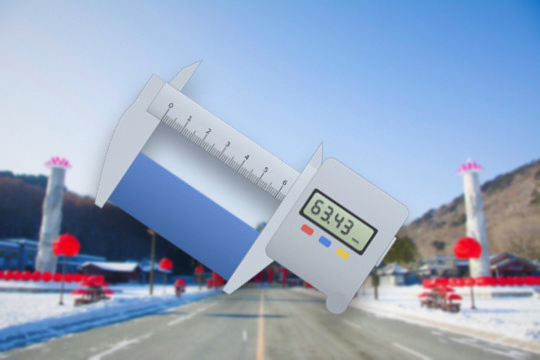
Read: 63.43,mm
